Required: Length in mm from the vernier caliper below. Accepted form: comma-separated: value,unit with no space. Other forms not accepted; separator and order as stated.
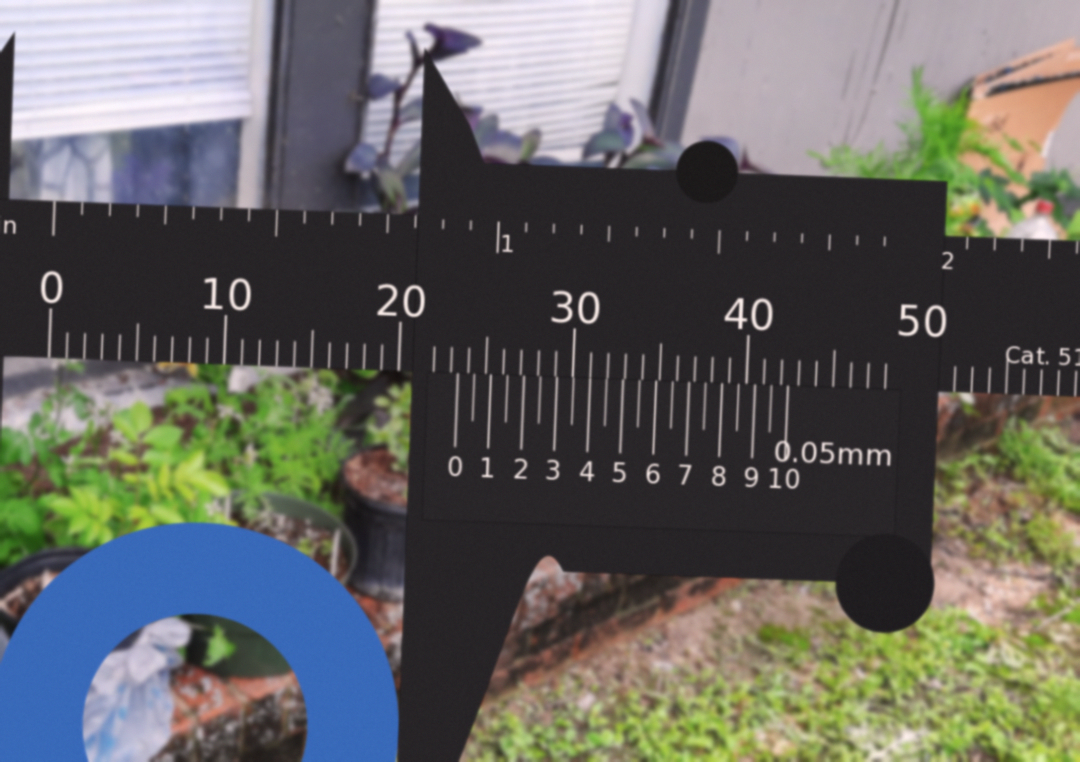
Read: 23.4,mm
